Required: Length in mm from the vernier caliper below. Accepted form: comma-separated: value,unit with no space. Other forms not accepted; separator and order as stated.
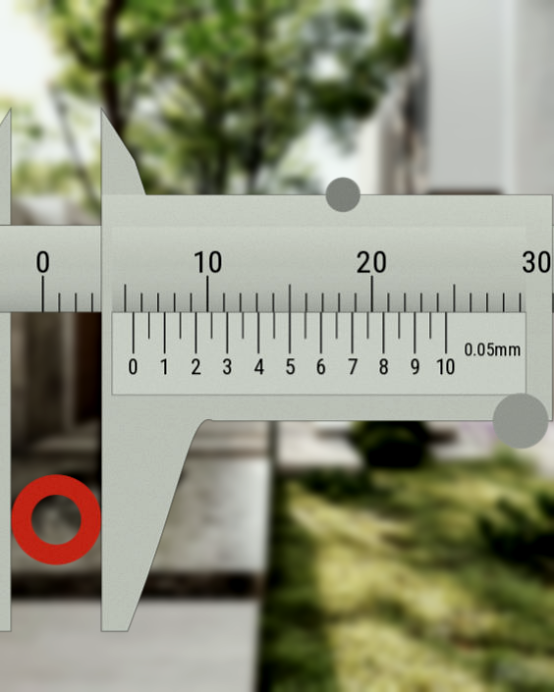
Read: 5.5,mm
